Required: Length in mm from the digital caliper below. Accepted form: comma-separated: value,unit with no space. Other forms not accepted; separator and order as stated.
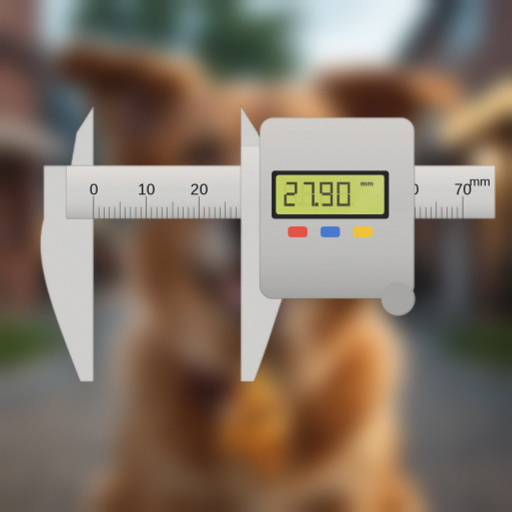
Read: 27.90,mm
